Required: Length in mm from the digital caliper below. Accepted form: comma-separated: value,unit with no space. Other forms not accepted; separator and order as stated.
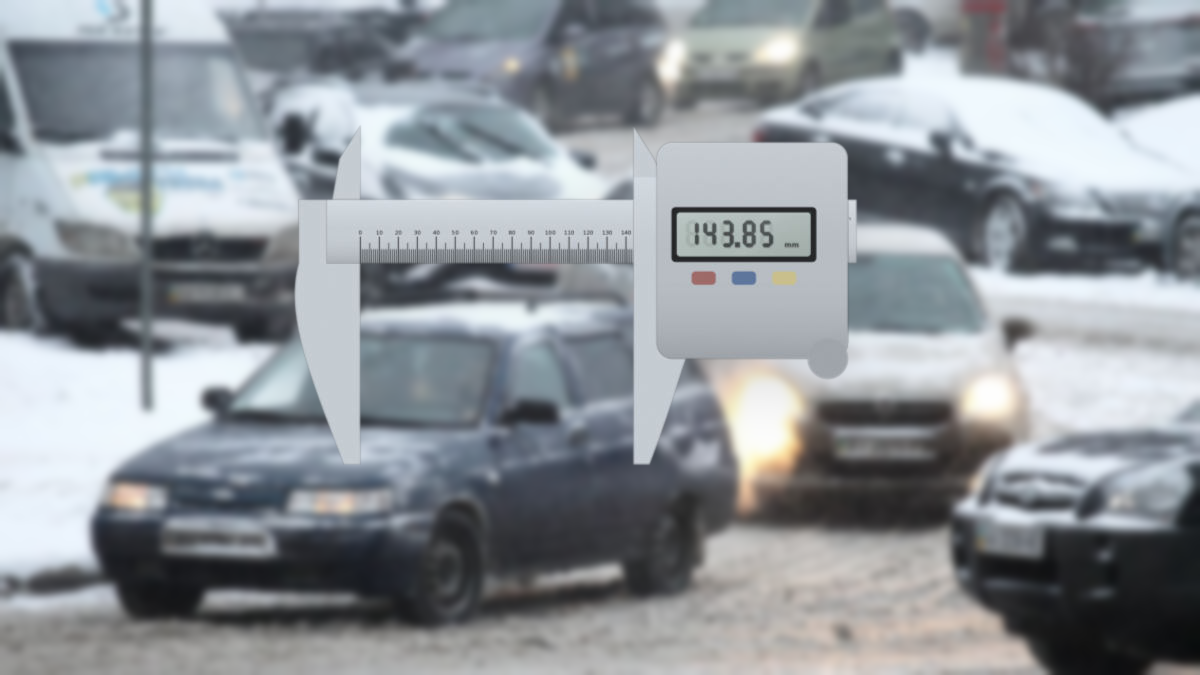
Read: 143.85,mm
